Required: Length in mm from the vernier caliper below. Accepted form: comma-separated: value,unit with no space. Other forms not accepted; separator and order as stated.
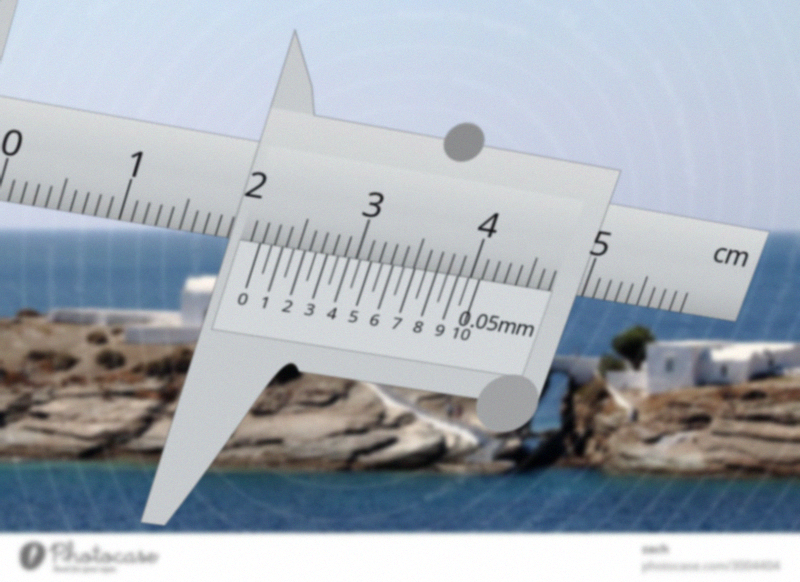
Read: 21.8,mm
